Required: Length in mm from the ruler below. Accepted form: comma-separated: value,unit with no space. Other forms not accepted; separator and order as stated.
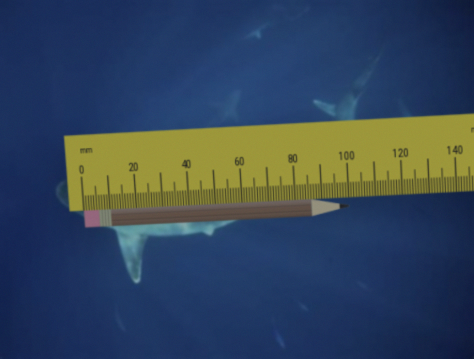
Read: 100,mm
